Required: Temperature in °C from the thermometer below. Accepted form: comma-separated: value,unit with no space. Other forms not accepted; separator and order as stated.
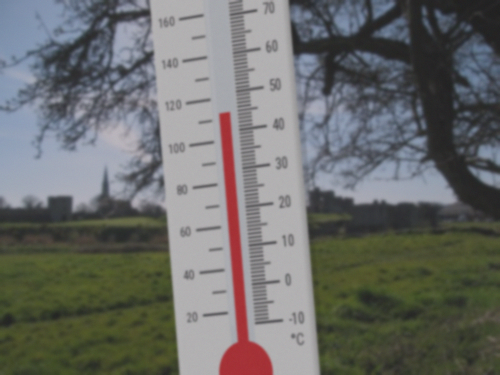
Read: 45,°C
